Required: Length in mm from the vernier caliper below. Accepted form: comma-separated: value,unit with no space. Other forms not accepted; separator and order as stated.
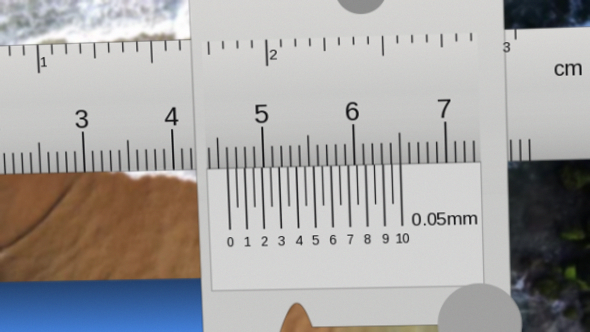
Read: 46.0,mm
